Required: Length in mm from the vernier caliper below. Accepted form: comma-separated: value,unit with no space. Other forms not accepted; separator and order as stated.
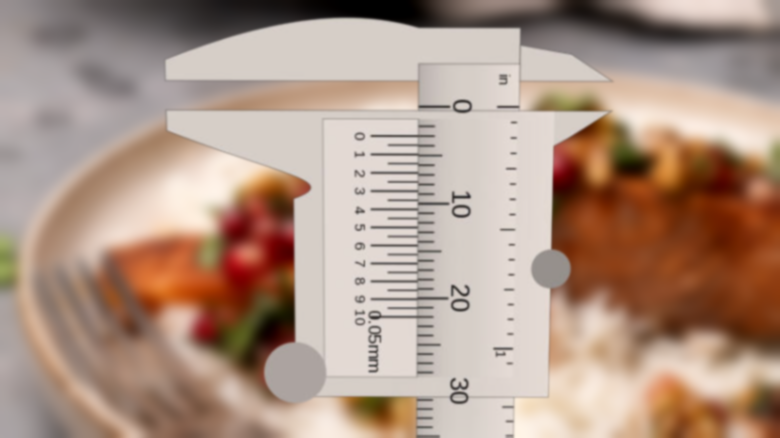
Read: 3.0,mm
